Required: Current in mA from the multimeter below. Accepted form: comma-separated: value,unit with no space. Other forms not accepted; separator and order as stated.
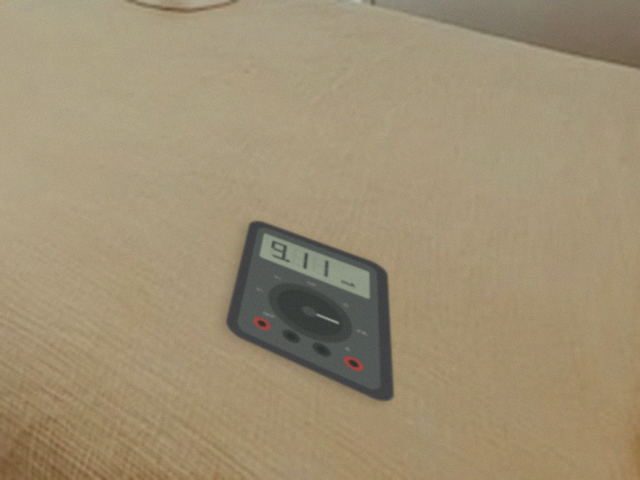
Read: 9.11,mA
